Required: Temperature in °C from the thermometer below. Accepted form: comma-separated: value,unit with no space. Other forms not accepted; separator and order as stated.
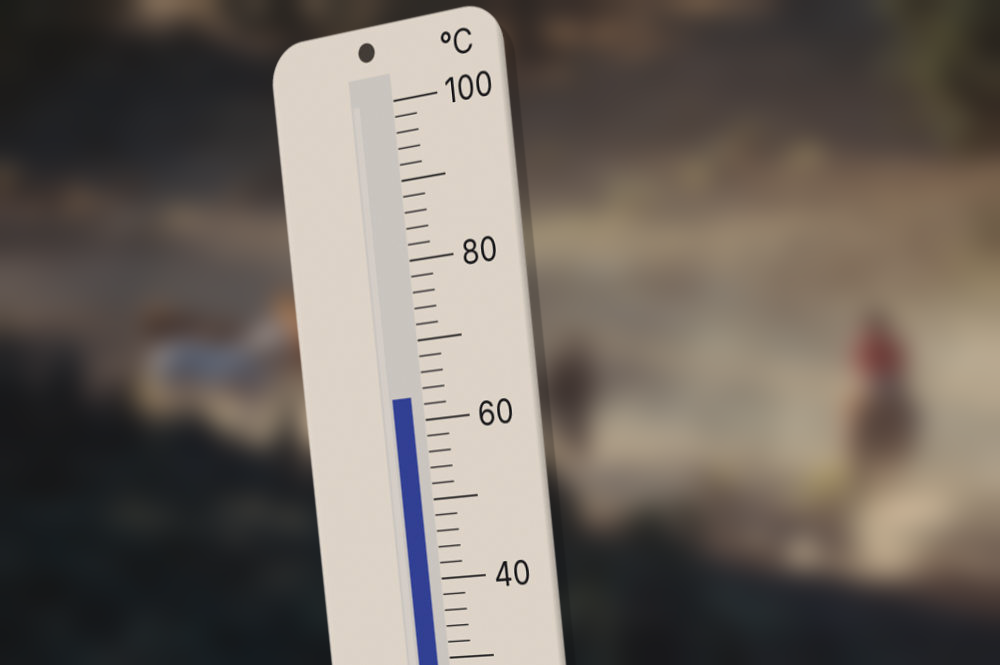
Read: 63,°C
